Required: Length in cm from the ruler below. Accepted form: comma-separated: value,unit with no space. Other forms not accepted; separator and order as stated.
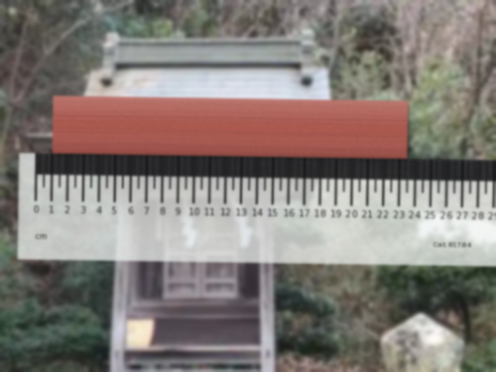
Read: 22.5,cm
